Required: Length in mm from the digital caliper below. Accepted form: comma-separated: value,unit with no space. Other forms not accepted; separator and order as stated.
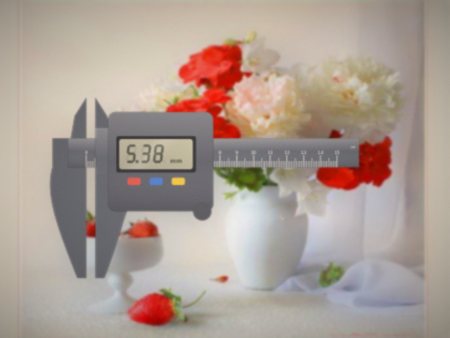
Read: 5.38,mm
